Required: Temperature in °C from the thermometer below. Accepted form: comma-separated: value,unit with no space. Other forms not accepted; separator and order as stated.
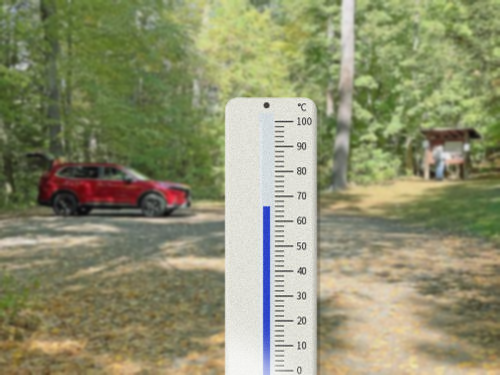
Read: 66,°C
